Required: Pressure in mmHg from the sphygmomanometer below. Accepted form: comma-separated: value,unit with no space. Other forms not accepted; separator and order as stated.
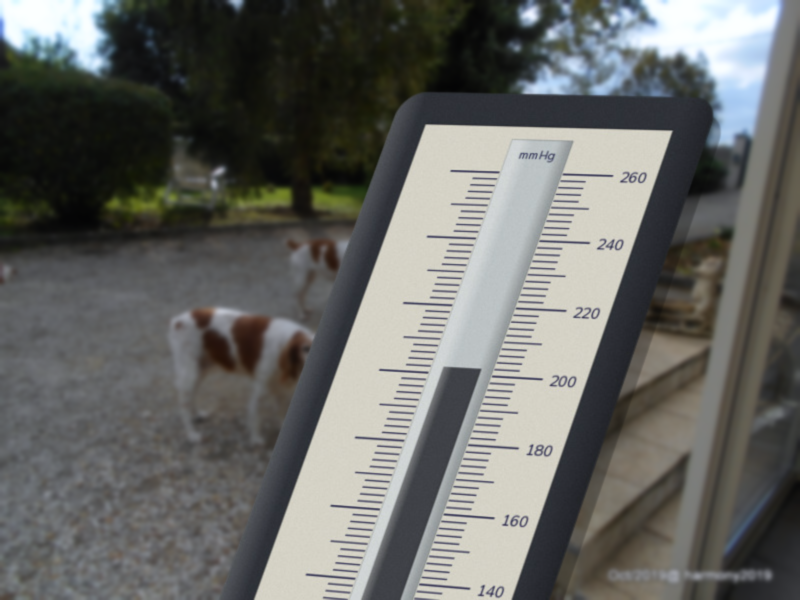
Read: 202,mmHg
